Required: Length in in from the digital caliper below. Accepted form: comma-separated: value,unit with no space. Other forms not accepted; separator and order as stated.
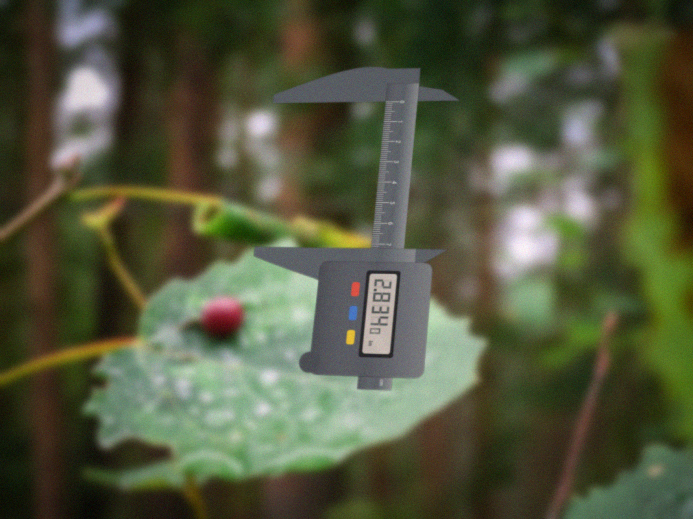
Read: 2.8340,in
